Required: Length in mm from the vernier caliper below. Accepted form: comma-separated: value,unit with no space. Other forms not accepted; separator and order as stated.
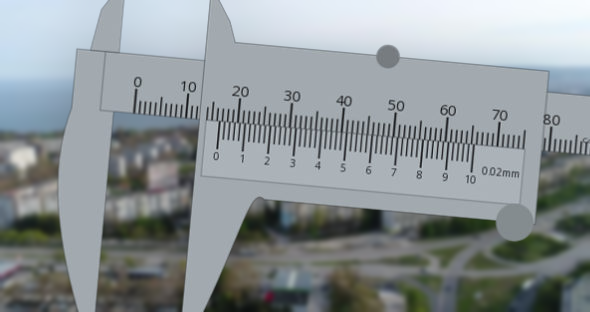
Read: 16.5,mm
